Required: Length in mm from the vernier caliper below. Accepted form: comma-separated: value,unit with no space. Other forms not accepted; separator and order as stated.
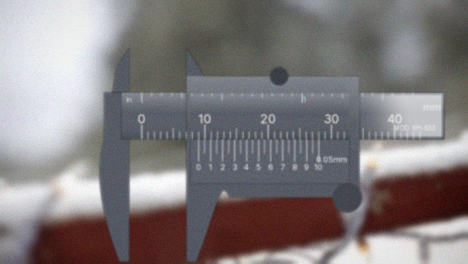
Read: 9.0,mm
